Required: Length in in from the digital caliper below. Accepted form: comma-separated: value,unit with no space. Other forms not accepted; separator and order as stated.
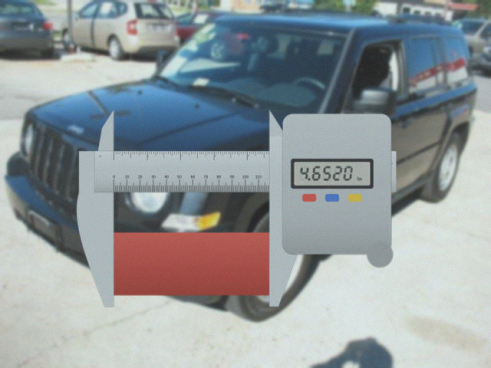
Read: 4.6520,in
